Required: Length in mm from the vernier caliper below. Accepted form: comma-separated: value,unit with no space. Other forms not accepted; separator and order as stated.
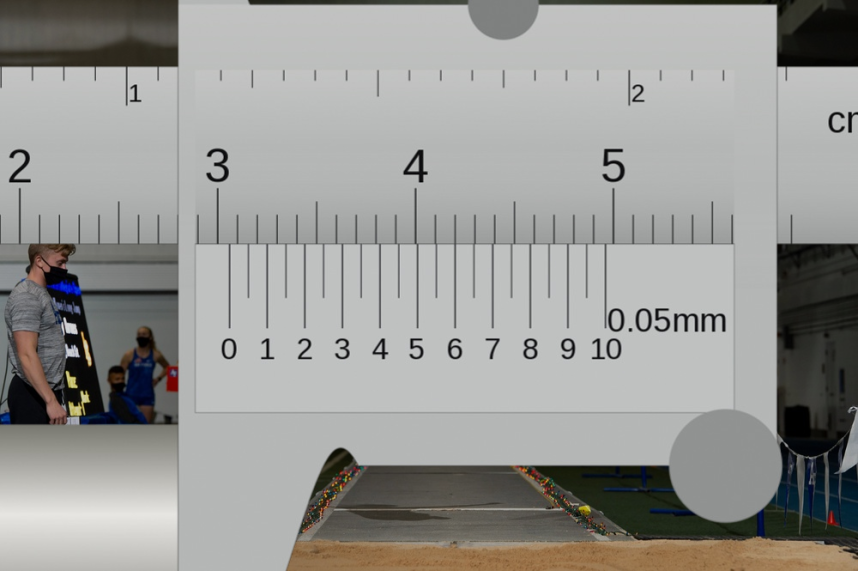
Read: 30.6,mm
